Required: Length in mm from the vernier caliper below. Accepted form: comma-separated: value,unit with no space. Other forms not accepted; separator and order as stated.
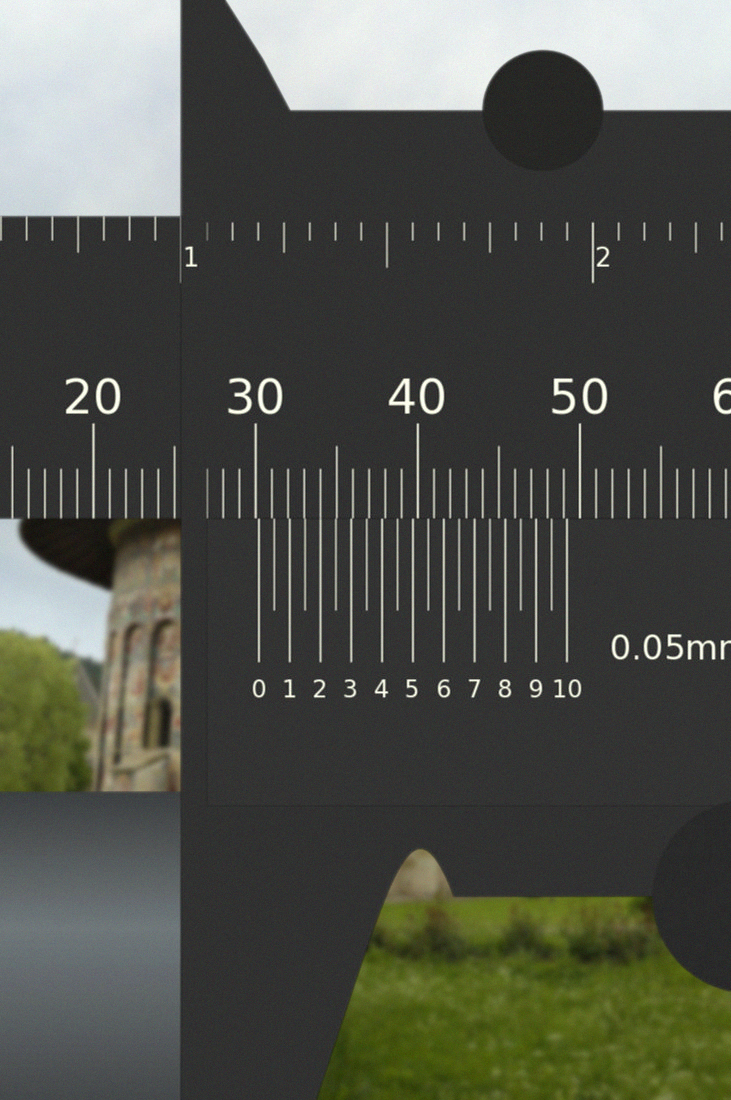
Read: 30.2,mm
